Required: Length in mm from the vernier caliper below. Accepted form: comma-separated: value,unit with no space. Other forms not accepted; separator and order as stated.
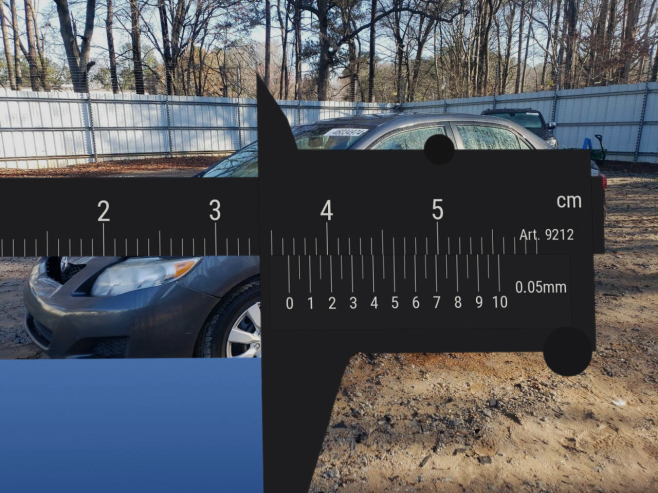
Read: 36.5,mm
